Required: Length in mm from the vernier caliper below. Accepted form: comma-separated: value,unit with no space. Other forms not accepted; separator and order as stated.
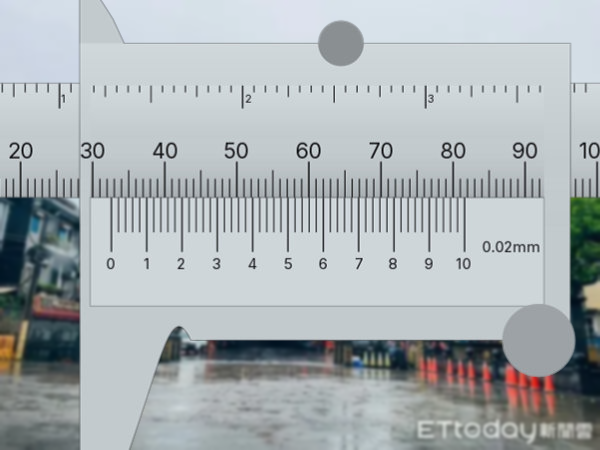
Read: 32.6,mm
